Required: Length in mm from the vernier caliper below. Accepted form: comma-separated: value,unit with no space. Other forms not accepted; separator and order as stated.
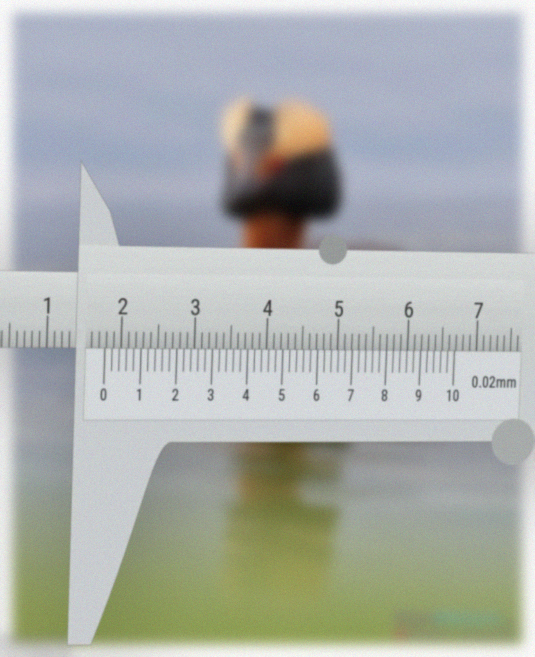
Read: 17.8,mm
